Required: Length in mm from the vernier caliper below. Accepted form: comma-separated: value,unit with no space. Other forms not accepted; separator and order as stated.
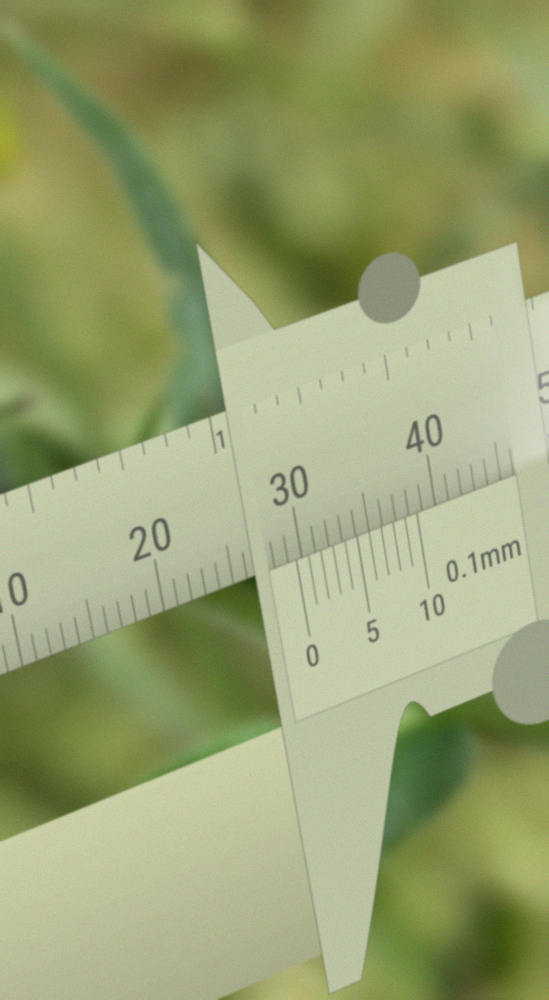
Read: 29.6,mm
